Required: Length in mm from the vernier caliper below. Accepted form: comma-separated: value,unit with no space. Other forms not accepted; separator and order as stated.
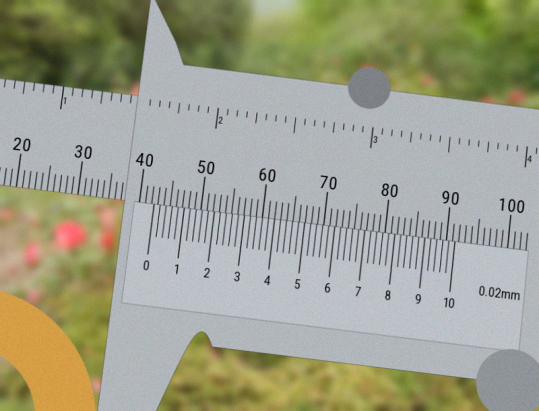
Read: 42.4,mm
